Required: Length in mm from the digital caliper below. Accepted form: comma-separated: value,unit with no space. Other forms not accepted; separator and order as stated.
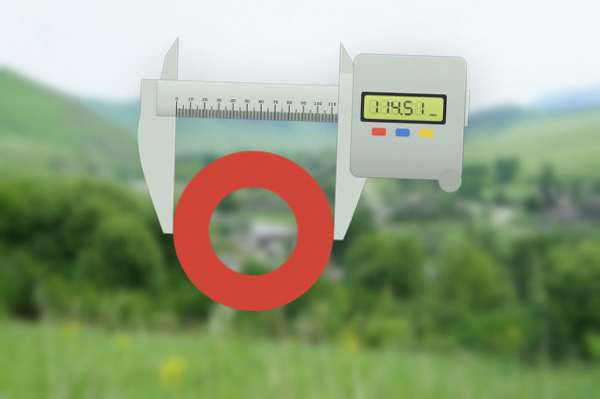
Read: 114.51,mm
